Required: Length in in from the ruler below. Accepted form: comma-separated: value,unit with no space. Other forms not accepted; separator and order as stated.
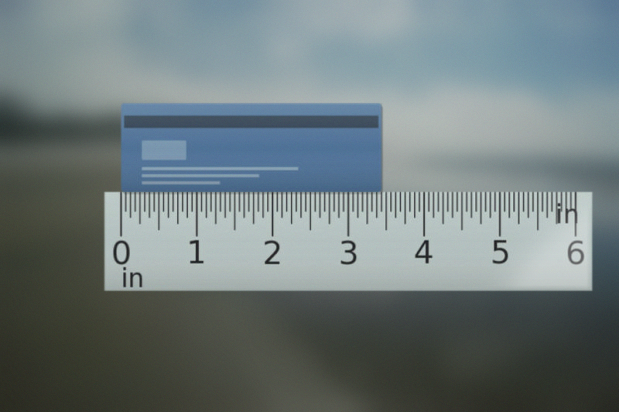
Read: 3.4375,in
